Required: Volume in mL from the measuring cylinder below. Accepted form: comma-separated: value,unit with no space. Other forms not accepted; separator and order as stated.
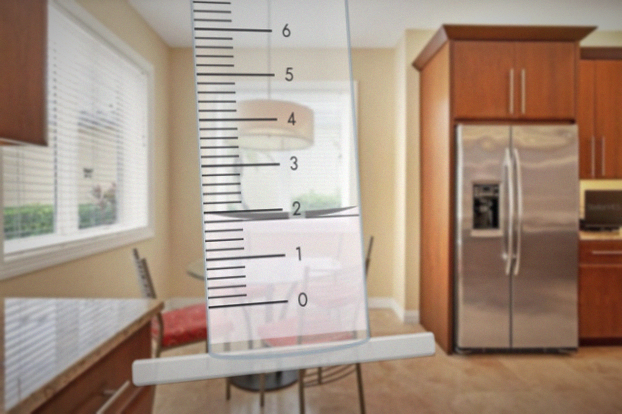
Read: 1.8,mL
